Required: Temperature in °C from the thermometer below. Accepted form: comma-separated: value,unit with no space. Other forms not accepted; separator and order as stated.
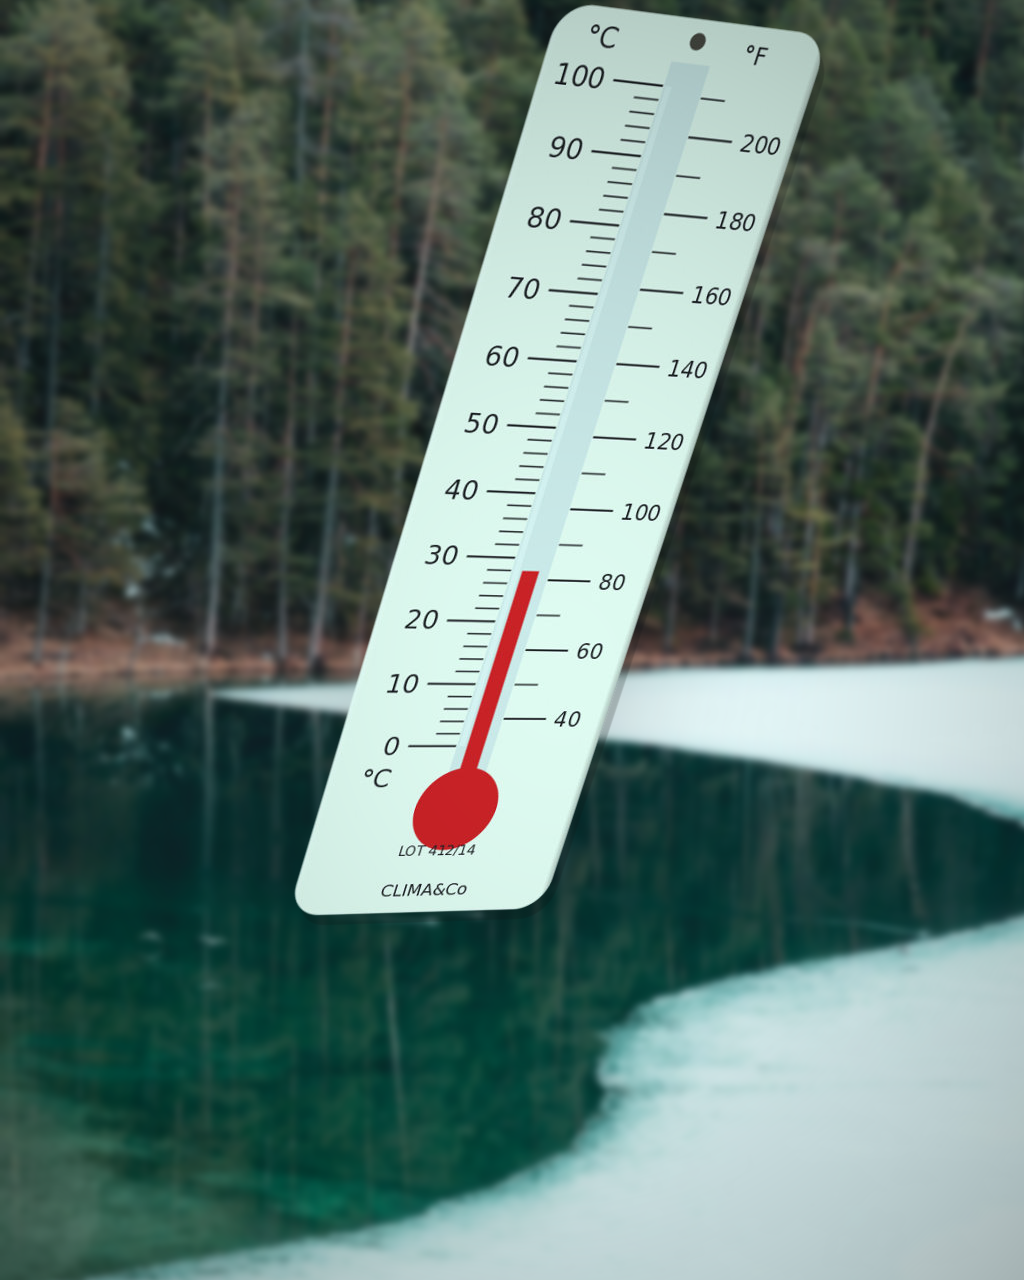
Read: 28,°C
